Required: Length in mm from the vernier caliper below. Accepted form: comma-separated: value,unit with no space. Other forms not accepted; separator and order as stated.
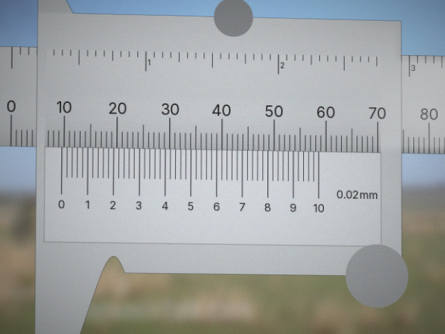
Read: 9.6,mm
